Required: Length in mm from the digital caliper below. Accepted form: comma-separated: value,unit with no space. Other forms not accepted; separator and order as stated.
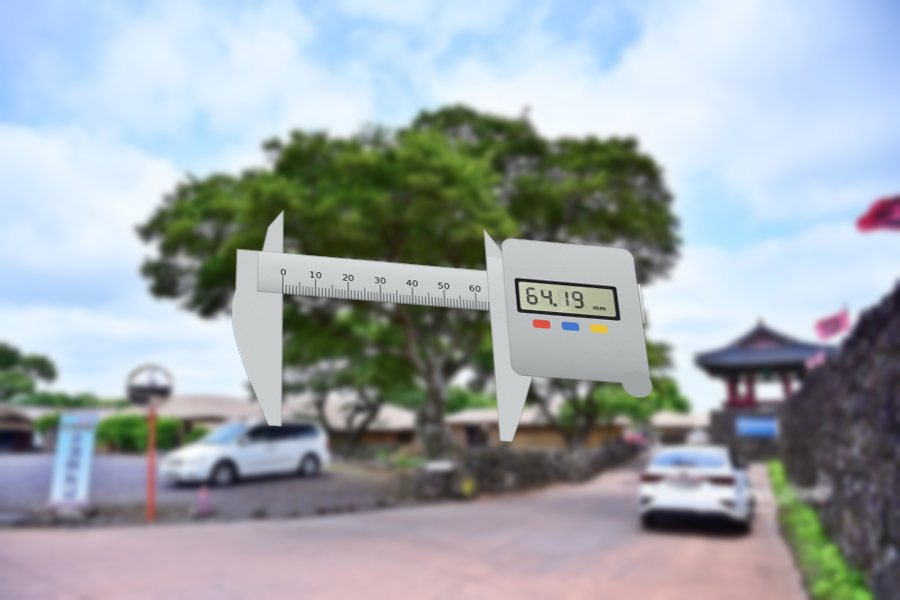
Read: 64.19,mm
